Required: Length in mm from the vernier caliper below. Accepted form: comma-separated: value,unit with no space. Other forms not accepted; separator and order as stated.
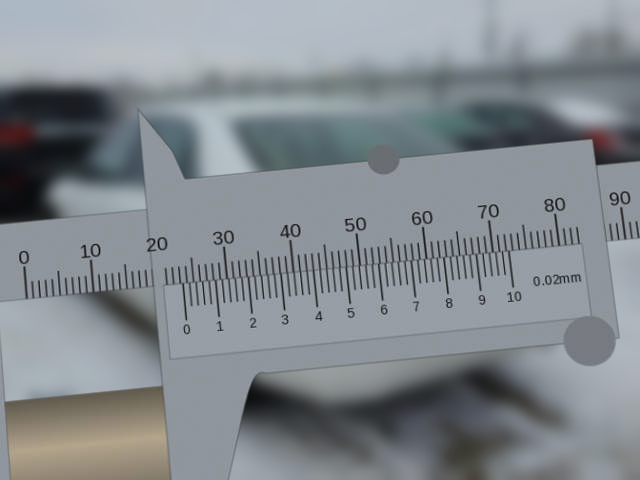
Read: 23.4,mm
